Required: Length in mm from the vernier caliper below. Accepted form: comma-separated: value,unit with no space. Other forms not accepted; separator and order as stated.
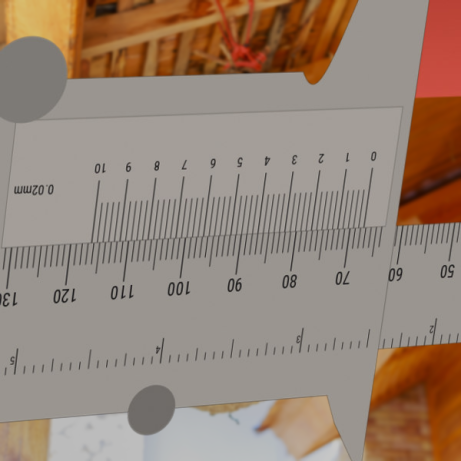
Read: 67.4,mm
